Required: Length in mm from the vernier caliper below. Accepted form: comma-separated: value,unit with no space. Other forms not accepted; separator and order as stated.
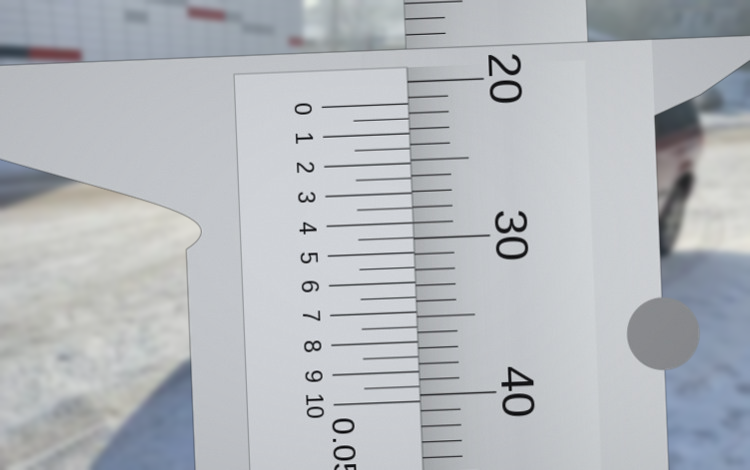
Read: 21.4,mm
